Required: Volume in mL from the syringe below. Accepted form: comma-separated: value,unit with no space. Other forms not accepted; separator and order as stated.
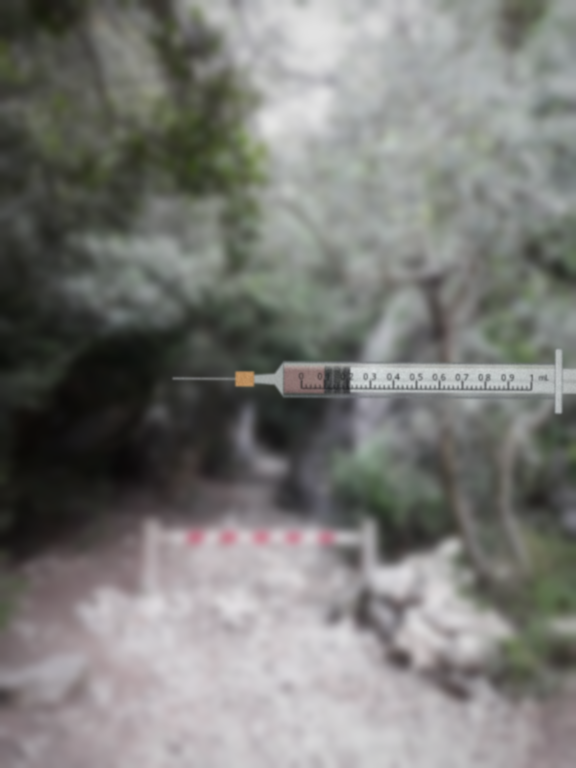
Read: 0.1,mL
